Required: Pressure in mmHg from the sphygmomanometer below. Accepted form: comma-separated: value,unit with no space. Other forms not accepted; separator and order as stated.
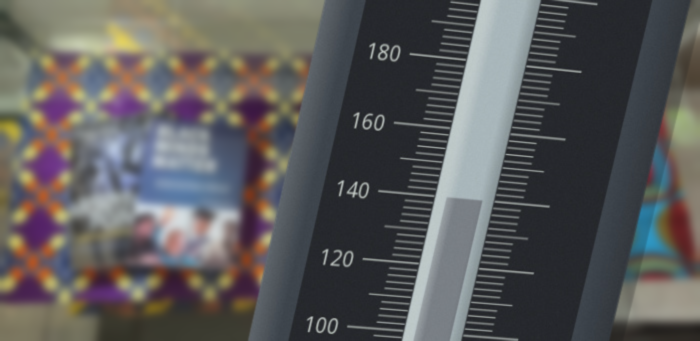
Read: 140,mmHg
